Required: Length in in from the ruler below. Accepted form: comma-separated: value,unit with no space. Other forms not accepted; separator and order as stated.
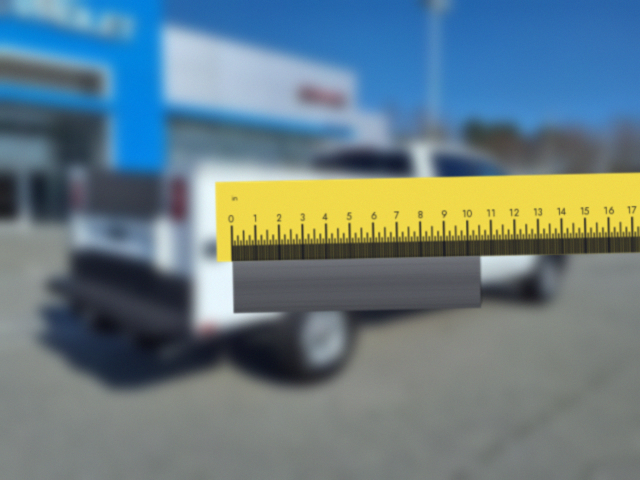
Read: 10.5,in
